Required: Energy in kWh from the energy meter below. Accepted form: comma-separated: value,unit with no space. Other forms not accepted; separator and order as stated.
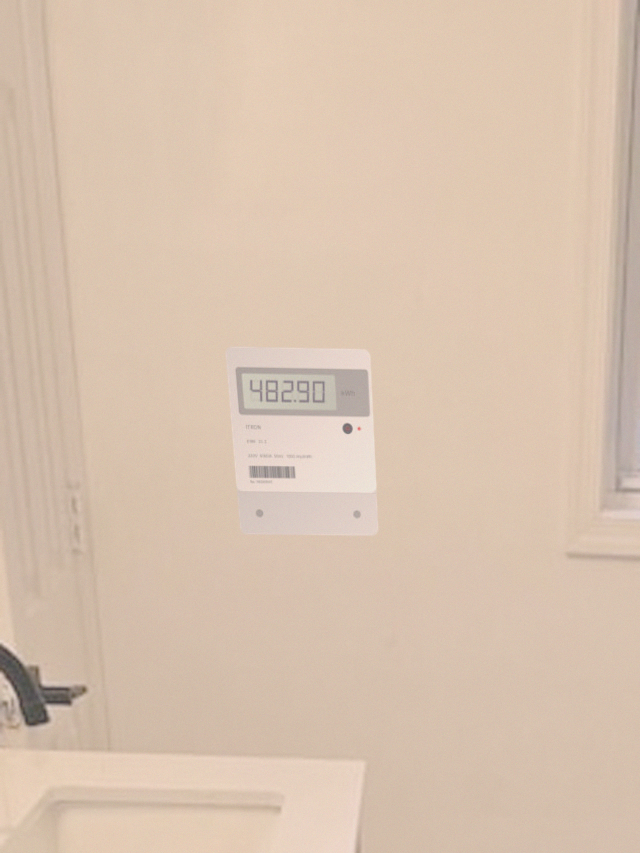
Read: 482.90,kWh
